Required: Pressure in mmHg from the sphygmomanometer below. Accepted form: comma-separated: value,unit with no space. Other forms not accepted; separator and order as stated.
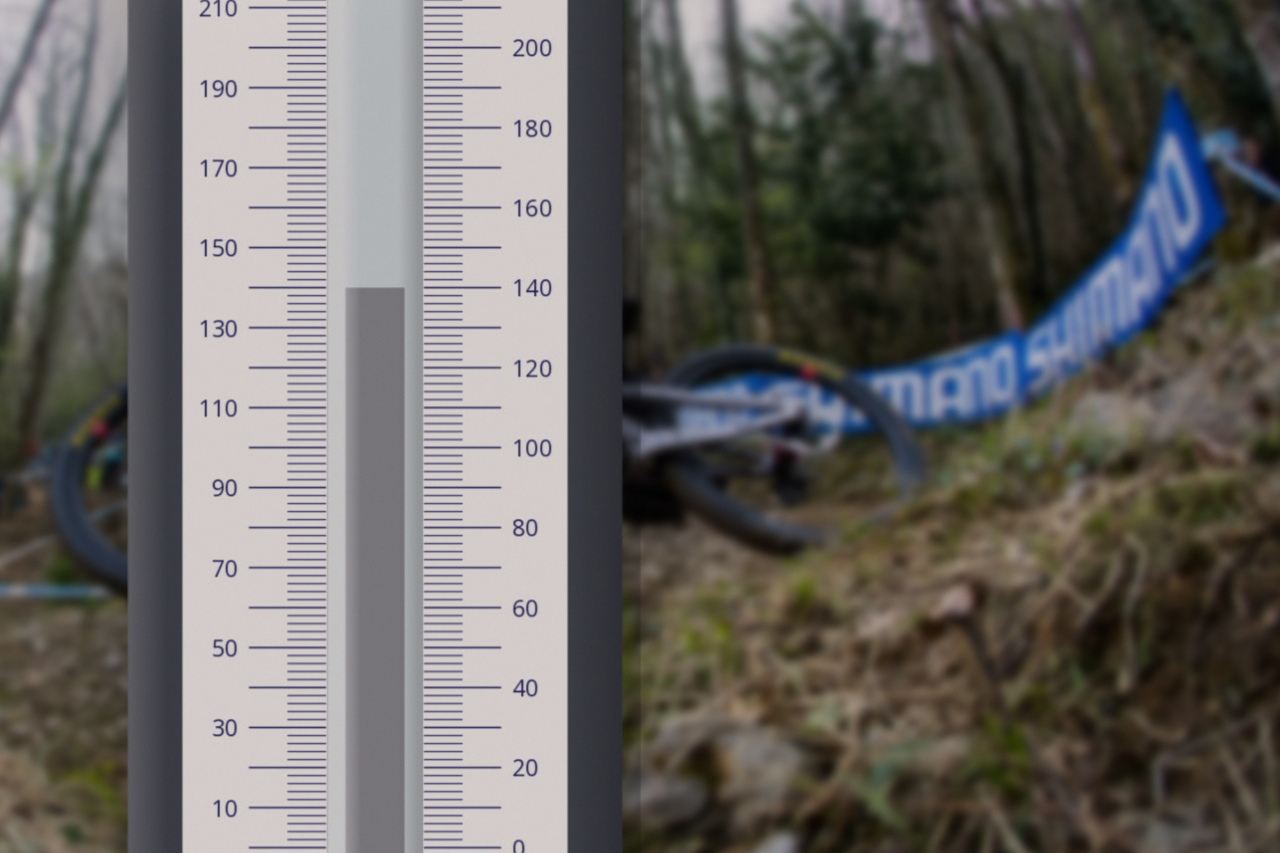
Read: 140,mmHg
